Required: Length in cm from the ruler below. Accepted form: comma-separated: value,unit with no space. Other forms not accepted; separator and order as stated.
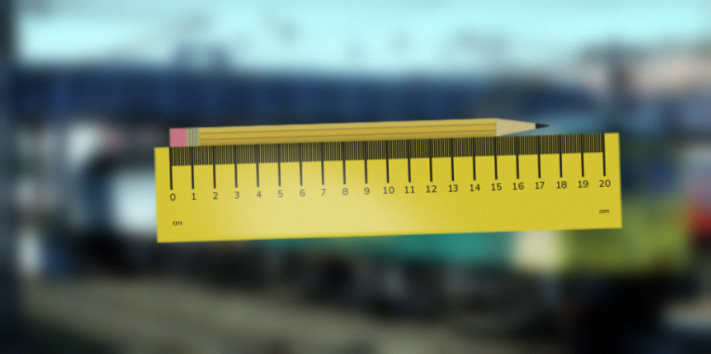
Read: 17.5,cm
